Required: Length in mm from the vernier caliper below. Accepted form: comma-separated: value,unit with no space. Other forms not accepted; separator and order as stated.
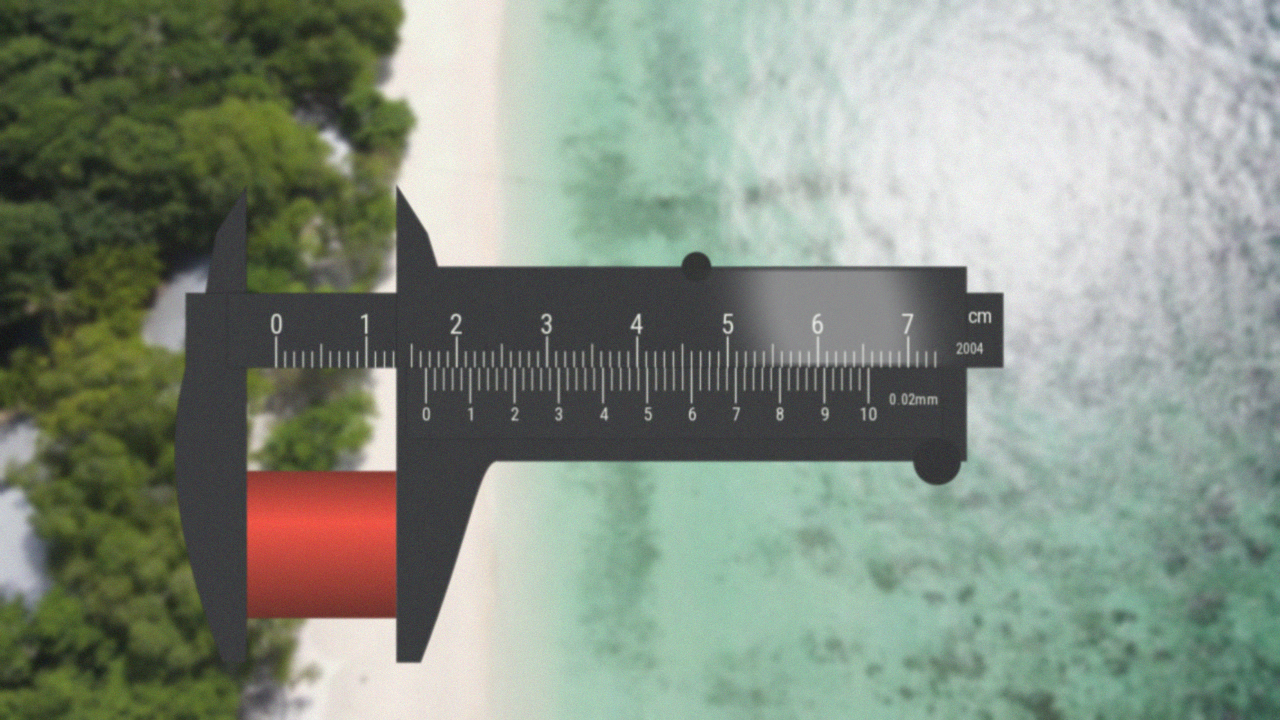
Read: 16.6,mm
